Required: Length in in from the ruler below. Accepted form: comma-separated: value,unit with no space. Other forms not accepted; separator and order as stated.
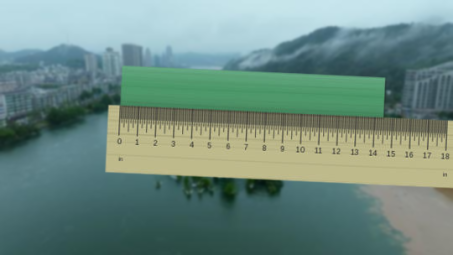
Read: 14.5,in
